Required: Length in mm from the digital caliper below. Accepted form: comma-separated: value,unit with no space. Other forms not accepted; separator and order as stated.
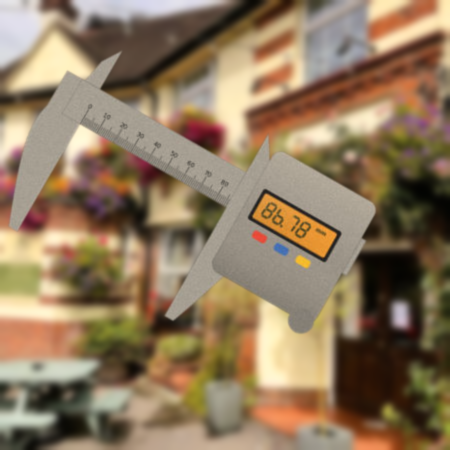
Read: 86.78,mm
